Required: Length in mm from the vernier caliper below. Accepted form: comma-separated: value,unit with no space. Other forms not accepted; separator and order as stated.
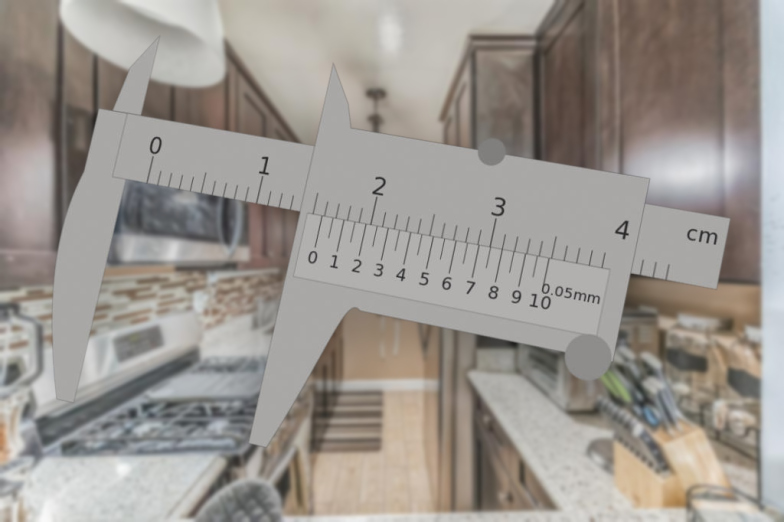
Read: 15.8,mm
